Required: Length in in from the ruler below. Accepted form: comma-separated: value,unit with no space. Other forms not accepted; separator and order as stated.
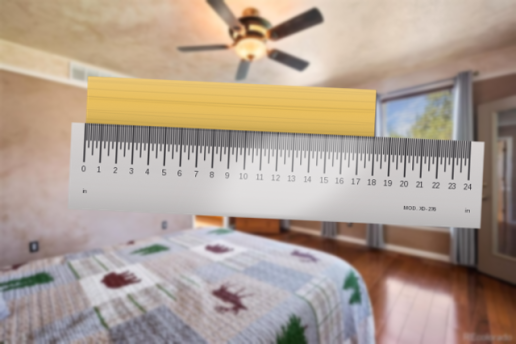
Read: 18,in
